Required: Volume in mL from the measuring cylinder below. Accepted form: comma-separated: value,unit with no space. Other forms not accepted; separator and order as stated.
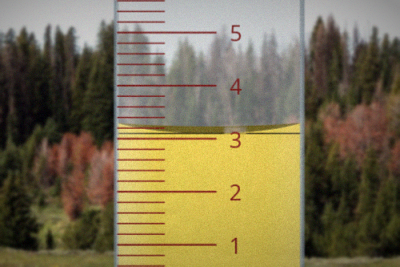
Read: 3.1,mL
